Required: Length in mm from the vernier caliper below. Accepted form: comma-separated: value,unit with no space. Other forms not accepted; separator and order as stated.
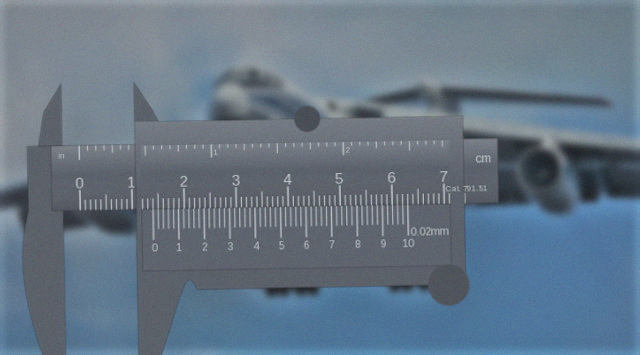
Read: 14.0,mm
